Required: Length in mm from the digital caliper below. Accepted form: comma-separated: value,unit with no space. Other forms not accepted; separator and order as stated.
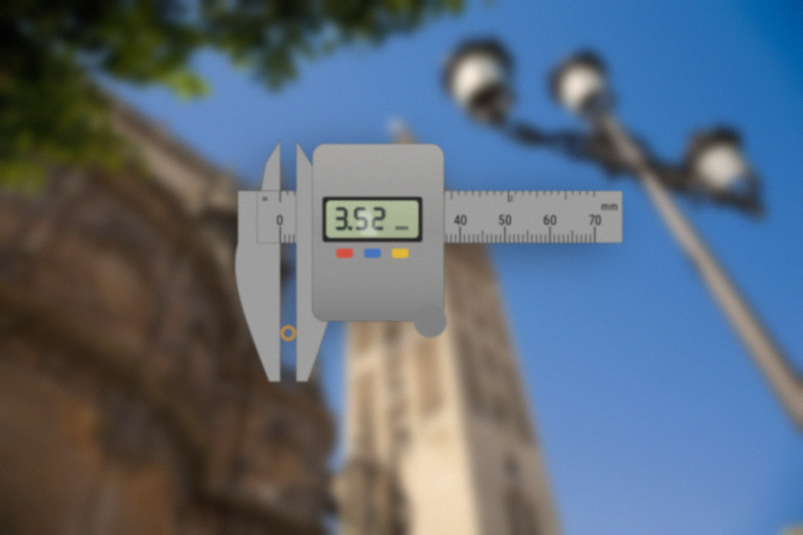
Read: 3.52,mm
